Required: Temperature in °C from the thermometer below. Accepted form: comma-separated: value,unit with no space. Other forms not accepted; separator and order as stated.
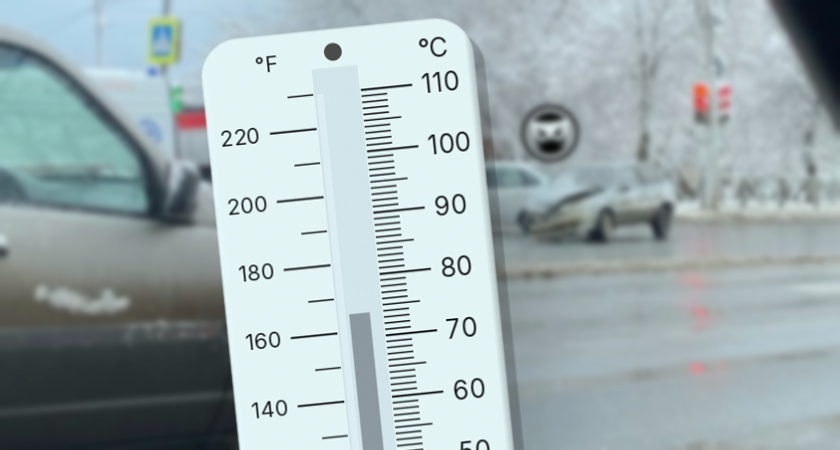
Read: 74,°C
